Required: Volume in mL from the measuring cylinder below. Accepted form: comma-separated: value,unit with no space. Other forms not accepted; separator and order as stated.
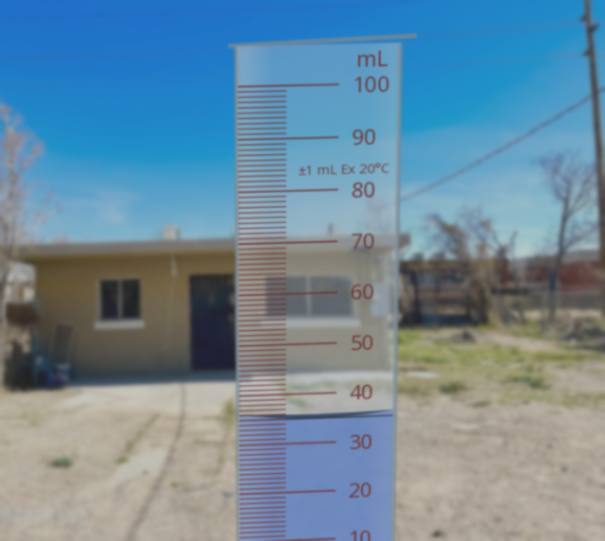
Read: 35,mL
